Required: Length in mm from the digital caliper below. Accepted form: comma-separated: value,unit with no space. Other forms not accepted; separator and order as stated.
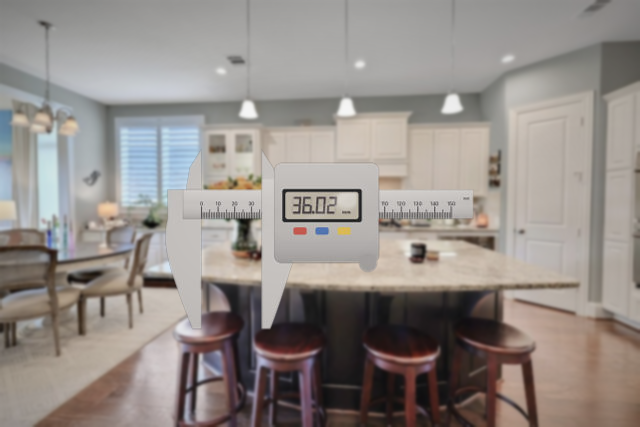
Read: 36.02,mm
